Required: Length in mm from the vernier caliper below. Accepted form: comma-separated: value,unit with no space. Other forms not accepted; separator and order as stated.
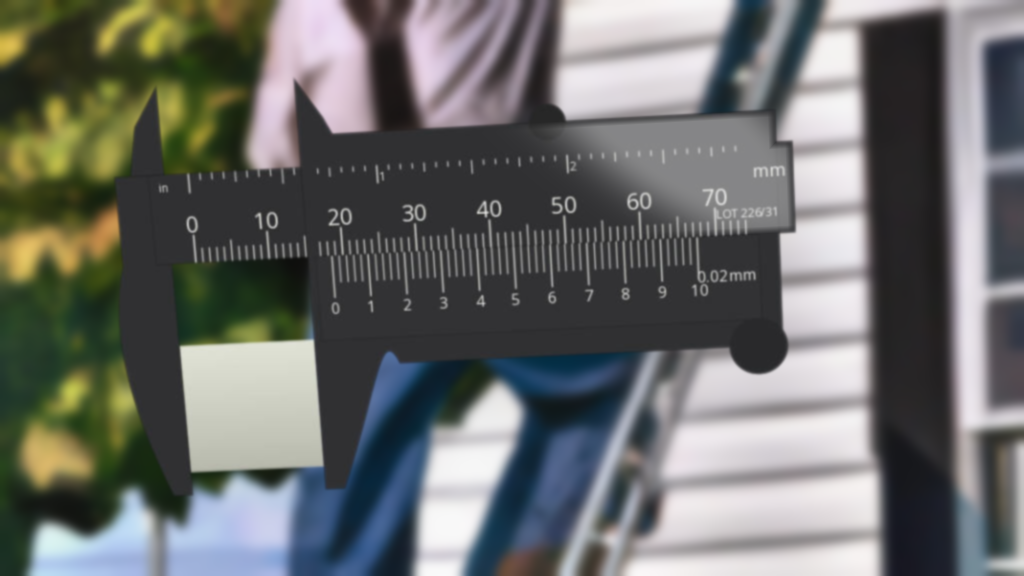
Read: 18.5,mm
